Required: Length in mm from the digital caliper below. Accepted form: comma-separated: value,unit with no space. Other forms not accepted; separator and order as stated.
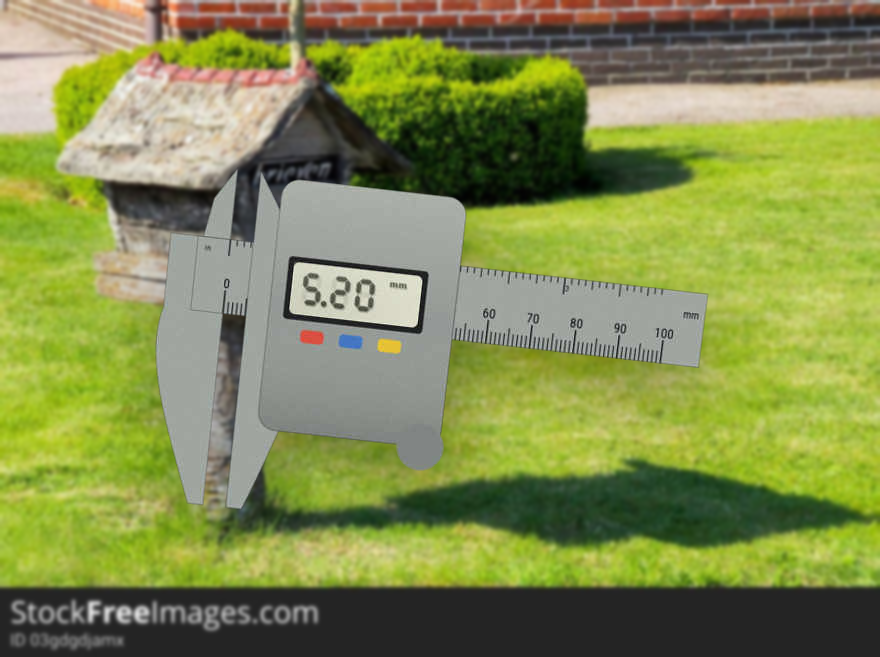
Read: 5.20,mm
